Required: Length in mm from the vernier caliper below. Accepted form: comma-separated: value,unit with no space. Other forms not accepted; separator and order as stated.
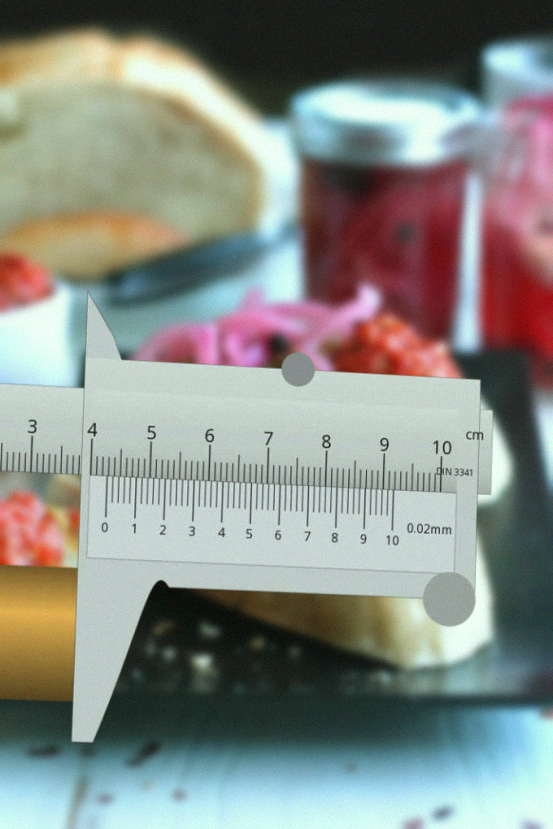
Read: 42.8,mm
